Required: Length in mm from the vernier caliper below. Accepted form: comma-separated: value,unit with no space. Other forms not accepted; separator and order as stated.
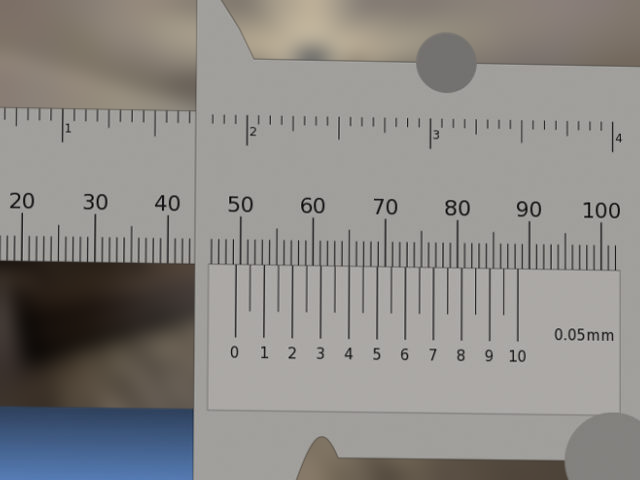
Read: 49.4,mm
